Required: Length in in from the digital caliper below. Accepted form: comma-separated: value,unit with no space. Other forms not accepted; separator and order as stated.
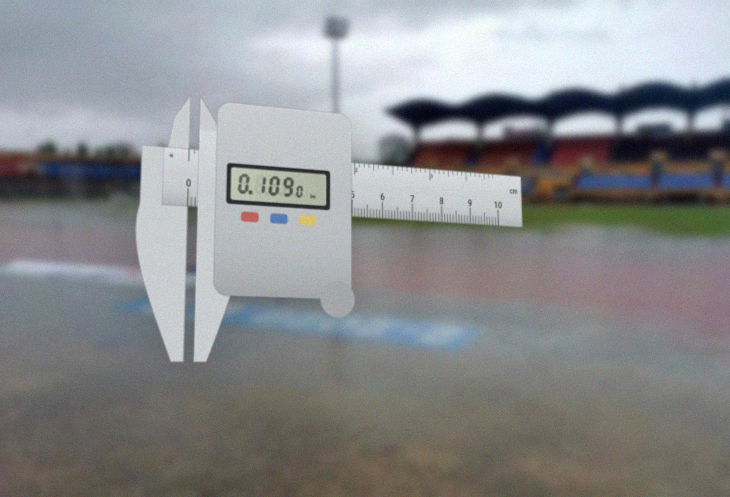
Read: 0.1090,in
